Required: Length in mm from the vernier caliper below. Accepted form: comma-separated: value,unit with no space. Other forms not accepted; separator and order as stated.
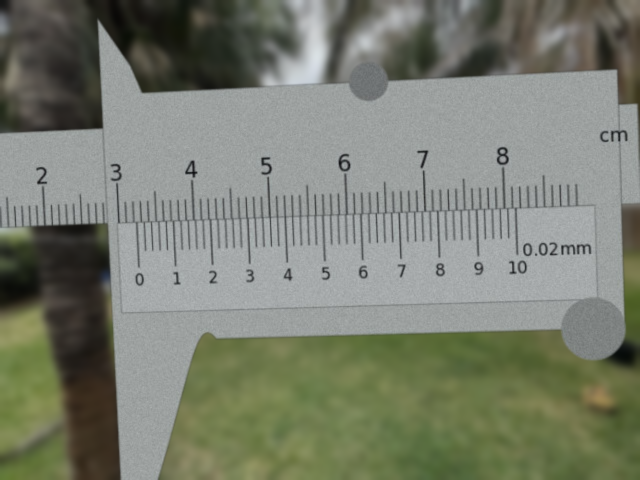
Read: 32.4,mm
